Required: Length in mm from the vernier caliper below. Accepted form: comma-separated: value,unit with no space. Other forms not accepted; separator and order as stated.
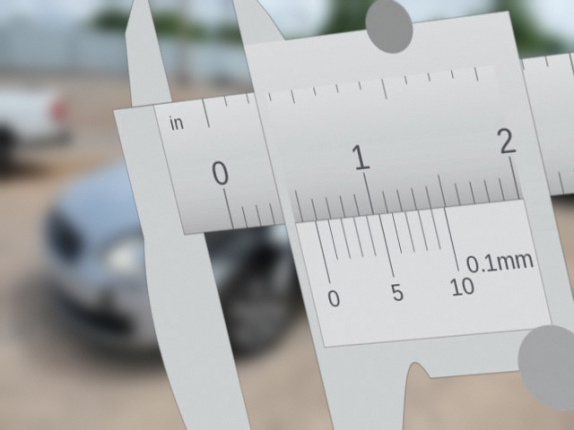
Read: 5.9,mm
